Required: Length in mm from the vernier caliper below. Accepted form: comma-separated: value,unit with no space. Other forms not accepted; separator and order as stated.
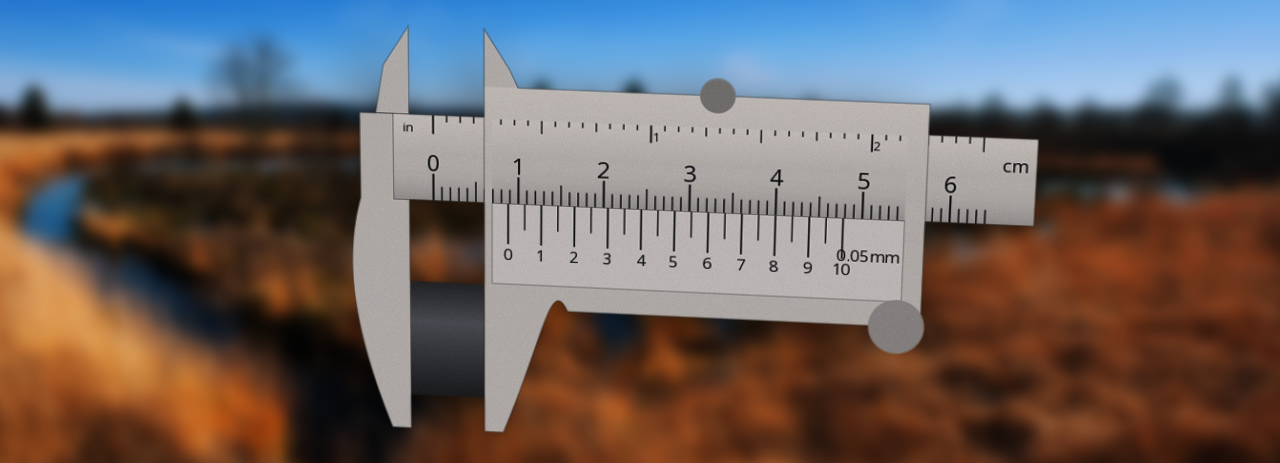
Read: 8.8,mm
